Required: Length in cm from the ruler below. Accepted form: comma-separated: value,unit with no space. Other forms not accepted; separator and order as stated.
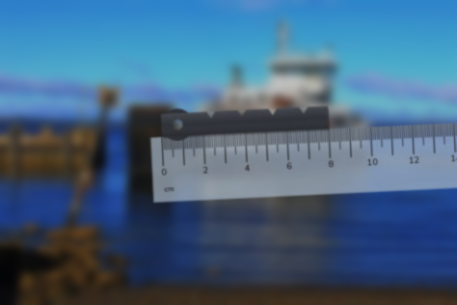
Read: 8,cm
